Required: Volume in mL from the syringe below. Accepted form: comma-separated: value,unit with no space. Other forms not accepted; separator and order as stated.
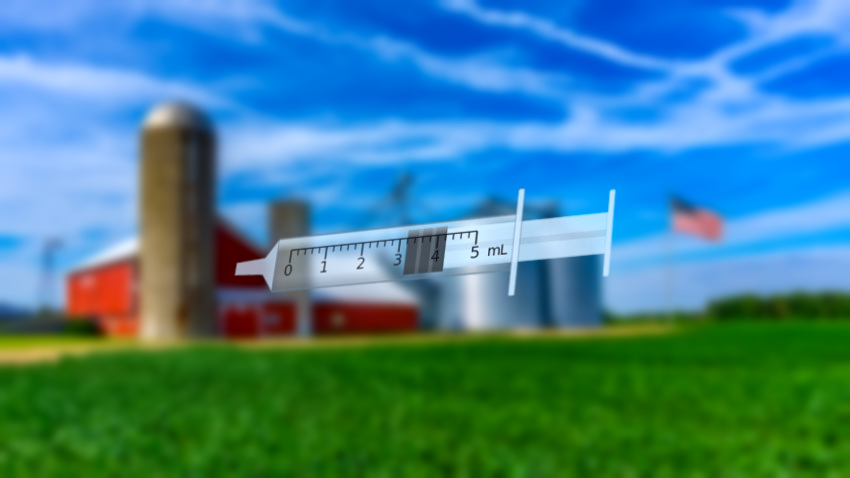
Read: 3.2,mL
